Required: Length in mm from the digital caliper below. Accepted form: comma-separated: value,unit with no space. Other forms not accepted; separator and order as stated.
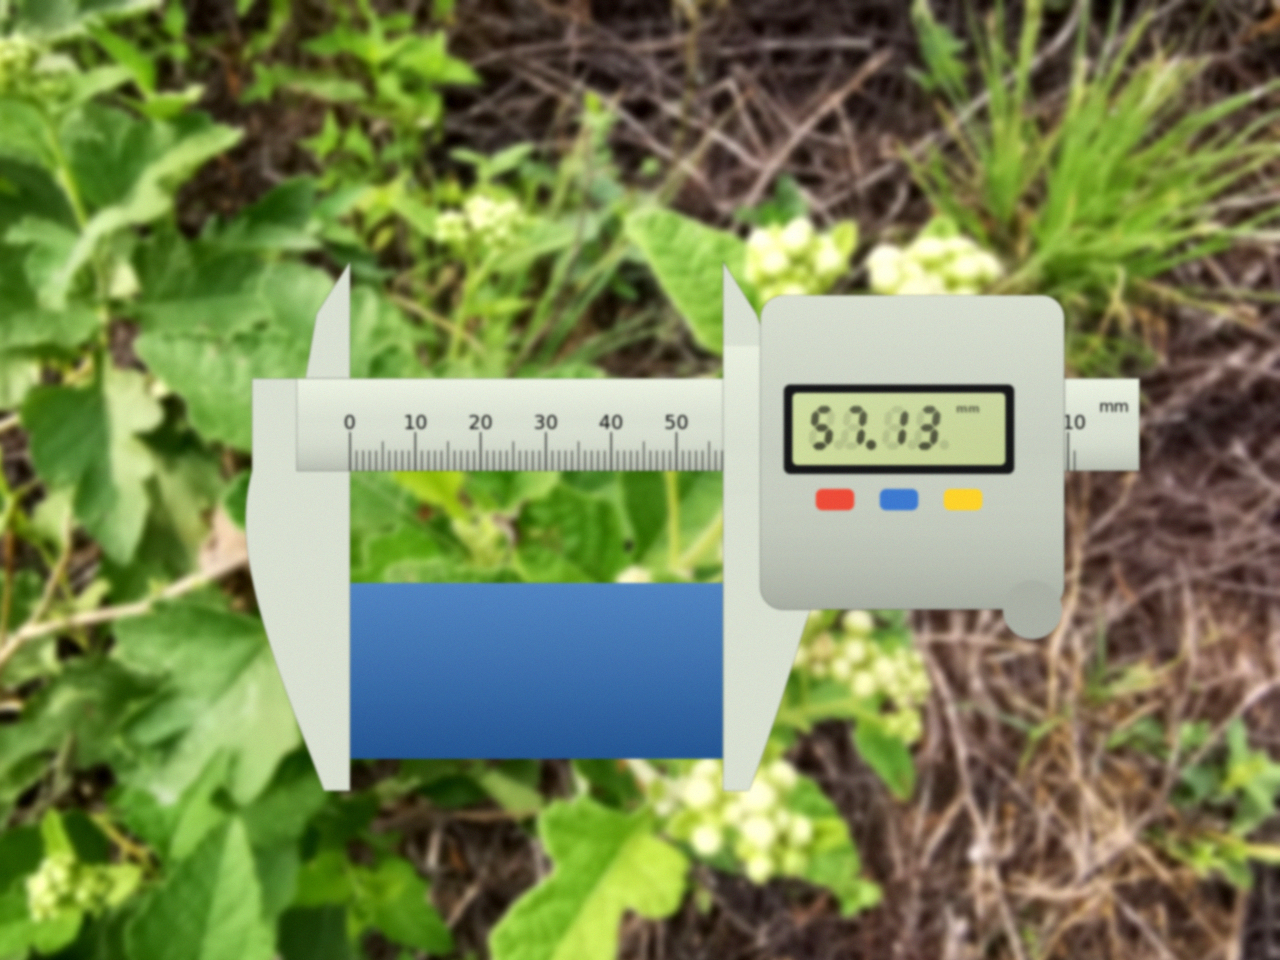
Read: 57.13,mm
